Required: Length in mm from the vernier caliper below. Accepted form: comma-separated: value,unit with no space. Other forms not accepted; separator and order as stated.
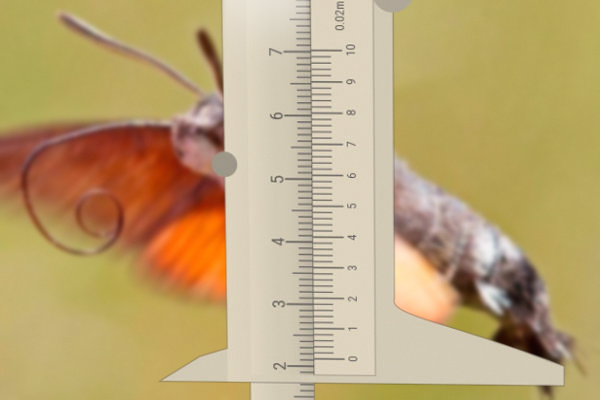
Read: 21.2,mm
